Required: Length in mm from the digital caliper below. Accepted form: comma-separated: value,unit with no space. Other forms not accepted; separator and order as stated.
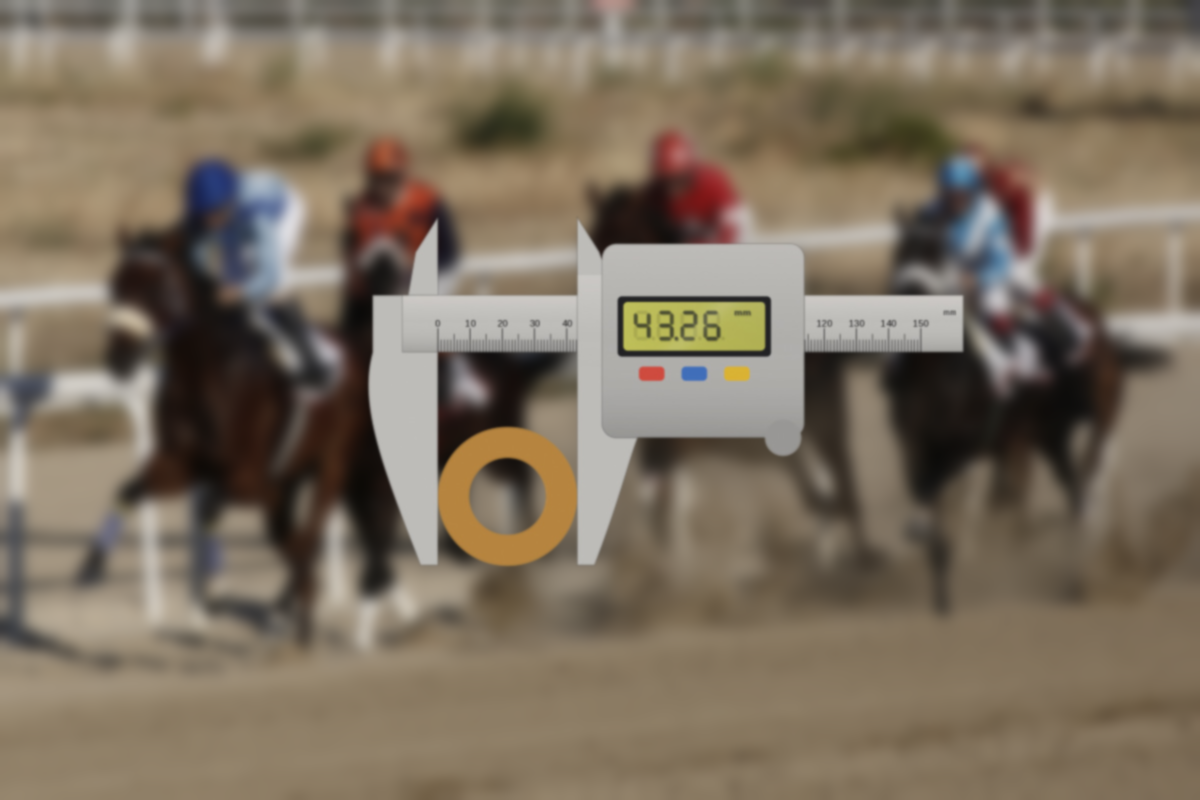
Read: 43.26,mm
